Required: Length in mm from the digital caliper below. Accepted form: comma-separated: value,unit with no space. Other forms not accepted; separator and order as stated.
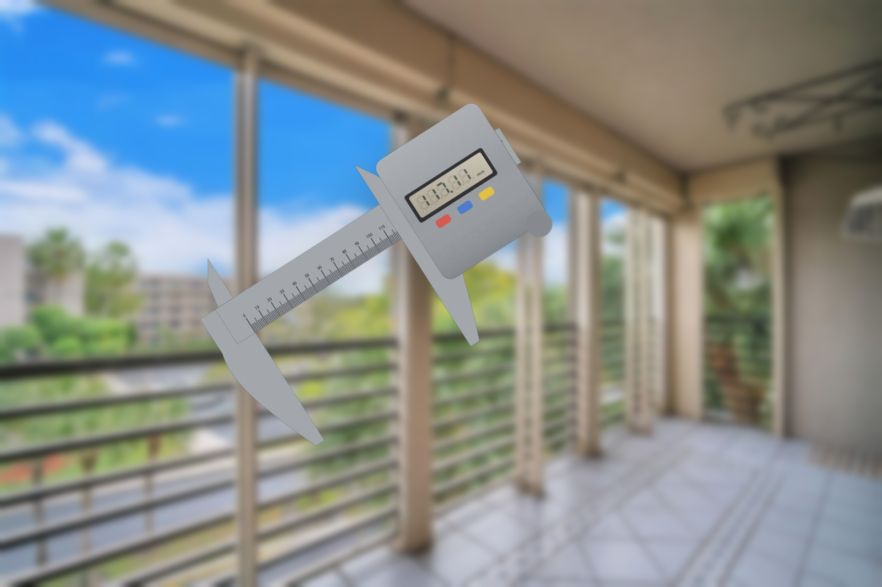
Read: 117.11,mm
